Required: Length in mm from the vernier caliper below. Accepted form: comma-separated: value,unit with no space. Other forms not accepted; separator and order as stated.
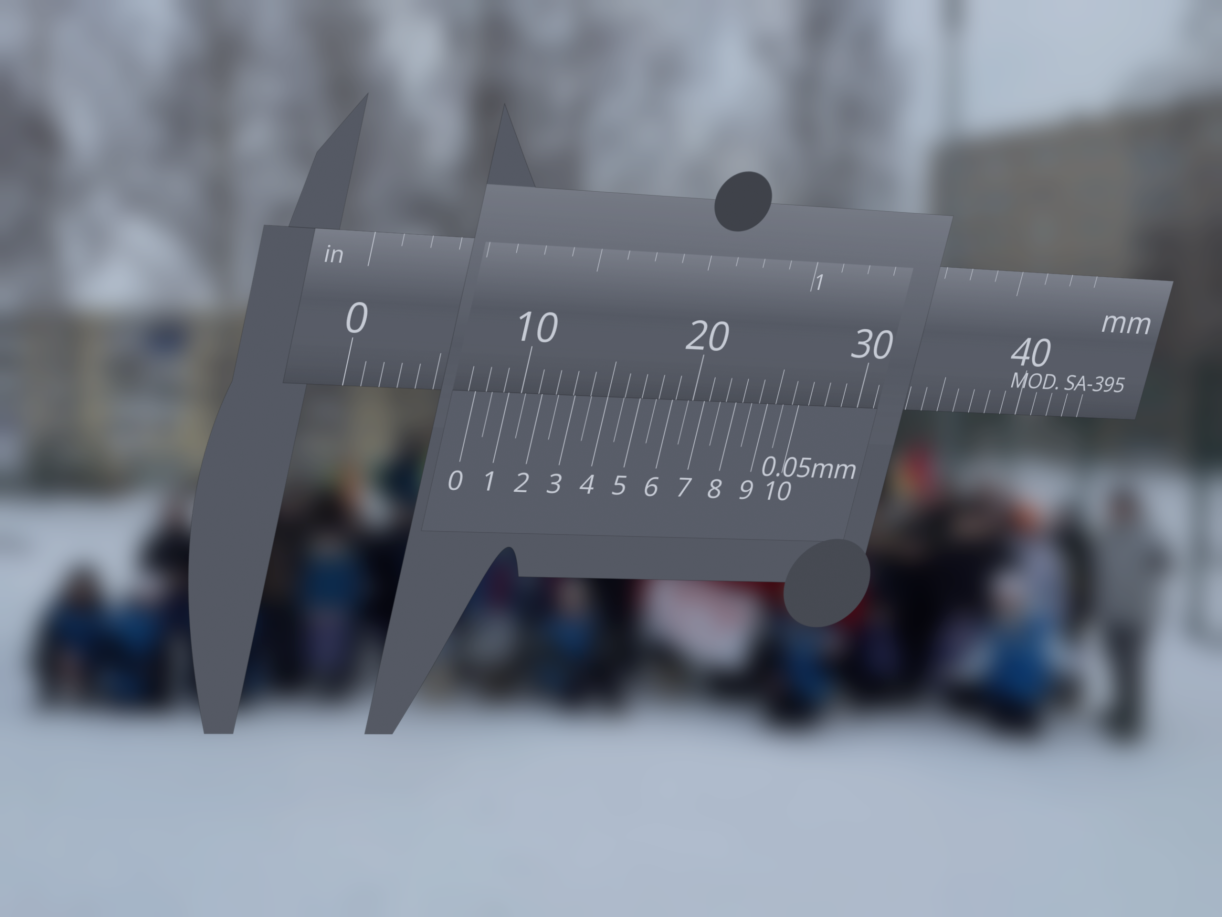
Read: 7.4,mm
